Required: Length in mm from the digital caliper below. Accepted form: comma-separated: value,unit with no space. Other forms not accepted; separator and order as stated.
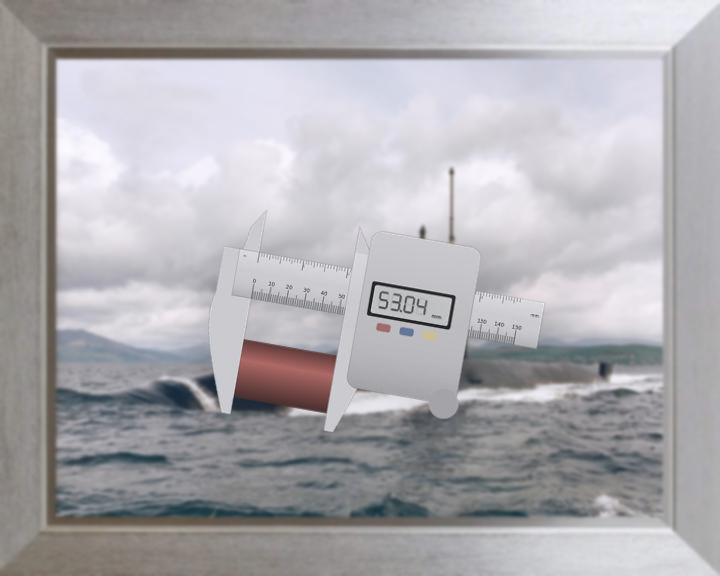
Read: 53.04,mm
